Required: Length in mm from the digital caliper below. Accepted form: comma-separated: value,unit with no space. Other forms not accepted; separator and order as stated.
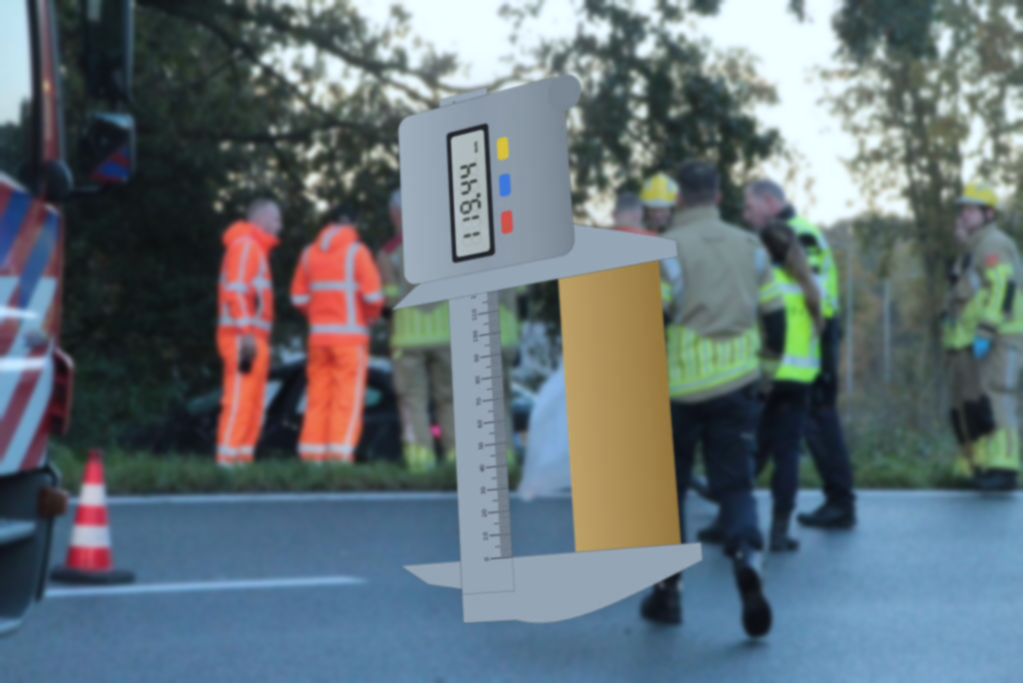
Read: 119.44,mm
